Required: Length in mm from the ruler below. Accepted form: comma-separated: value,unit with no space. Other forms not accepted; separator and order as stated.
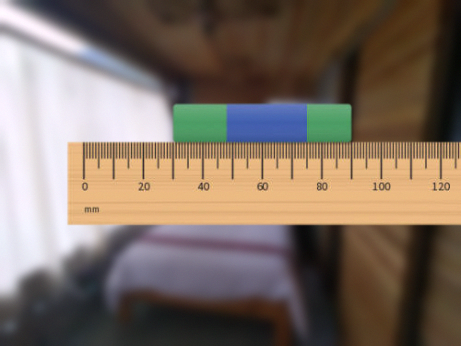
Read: 60,mm
